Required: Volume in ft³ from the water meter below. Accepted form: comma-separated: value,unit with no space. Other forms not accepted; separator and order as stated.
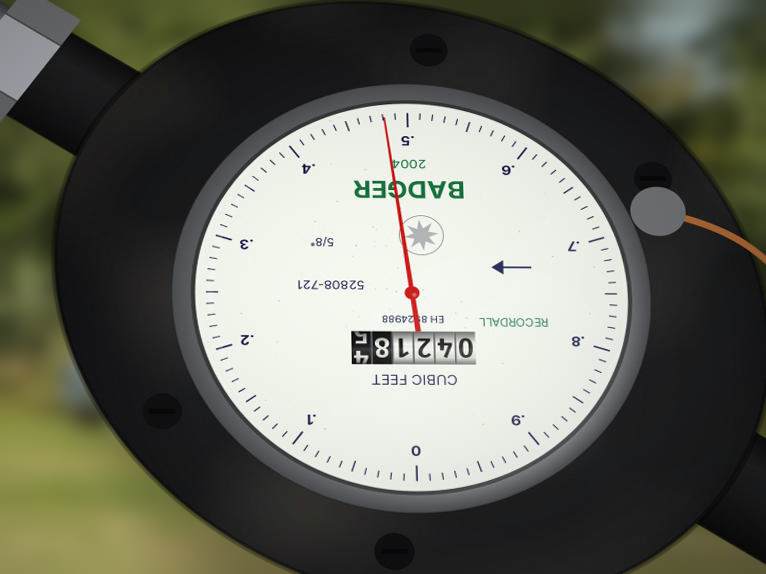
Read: 42184.48,ft³
